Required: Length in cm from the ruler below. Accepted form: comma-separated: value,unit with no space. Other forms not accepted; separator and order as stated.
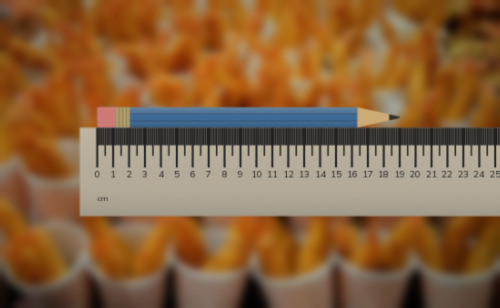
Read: 19,cm
